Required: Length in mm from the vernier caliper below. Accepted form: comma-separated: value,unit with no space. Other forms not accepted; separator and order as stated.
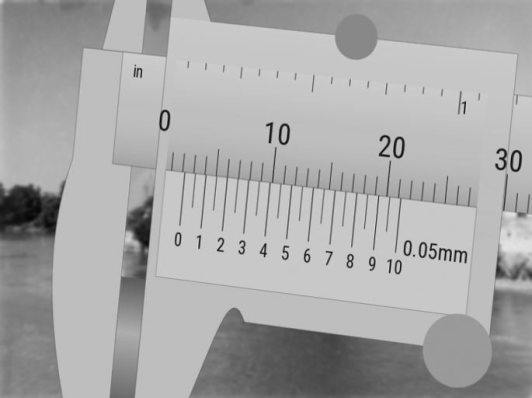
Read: 2.2,mm
